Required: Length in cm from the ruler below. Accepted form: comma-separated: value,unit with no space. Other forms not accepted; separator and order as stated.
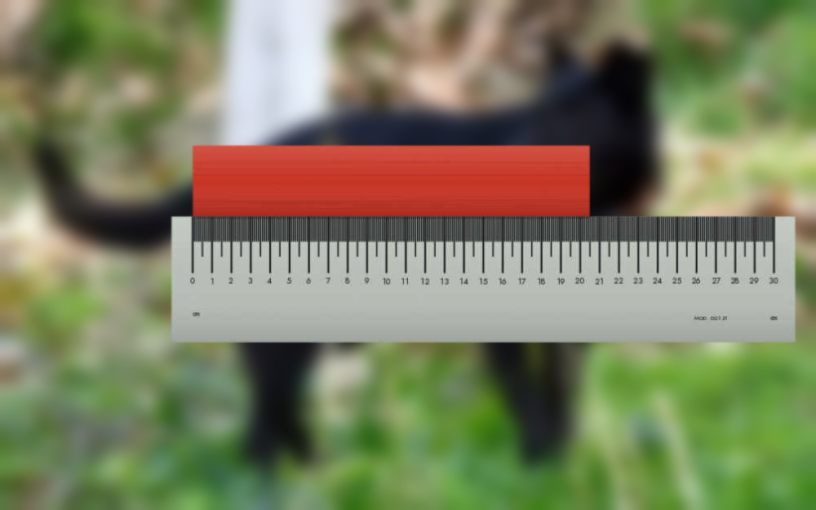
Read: 20.5,cm
